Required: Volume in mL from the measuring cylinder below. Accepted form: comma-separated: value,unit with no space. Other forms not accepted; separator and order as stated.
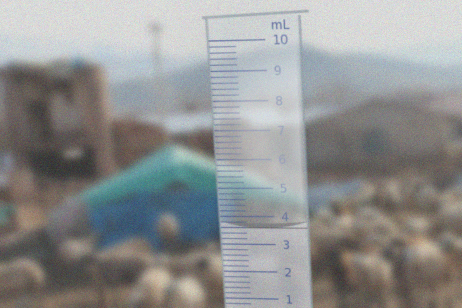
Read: 3.6,mL
